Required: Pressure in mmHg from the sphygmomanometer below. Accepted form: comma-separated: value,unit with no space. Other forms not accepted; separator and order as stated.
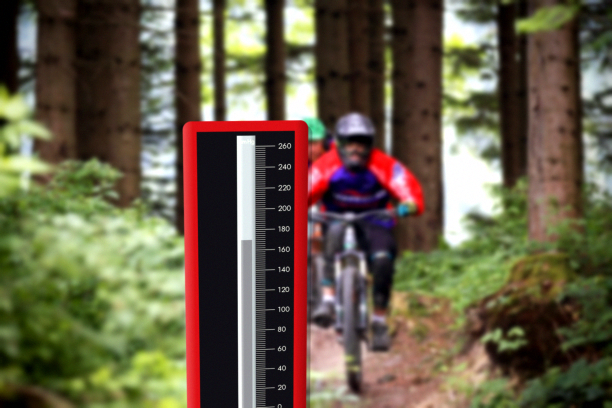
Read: 170,mmHg
